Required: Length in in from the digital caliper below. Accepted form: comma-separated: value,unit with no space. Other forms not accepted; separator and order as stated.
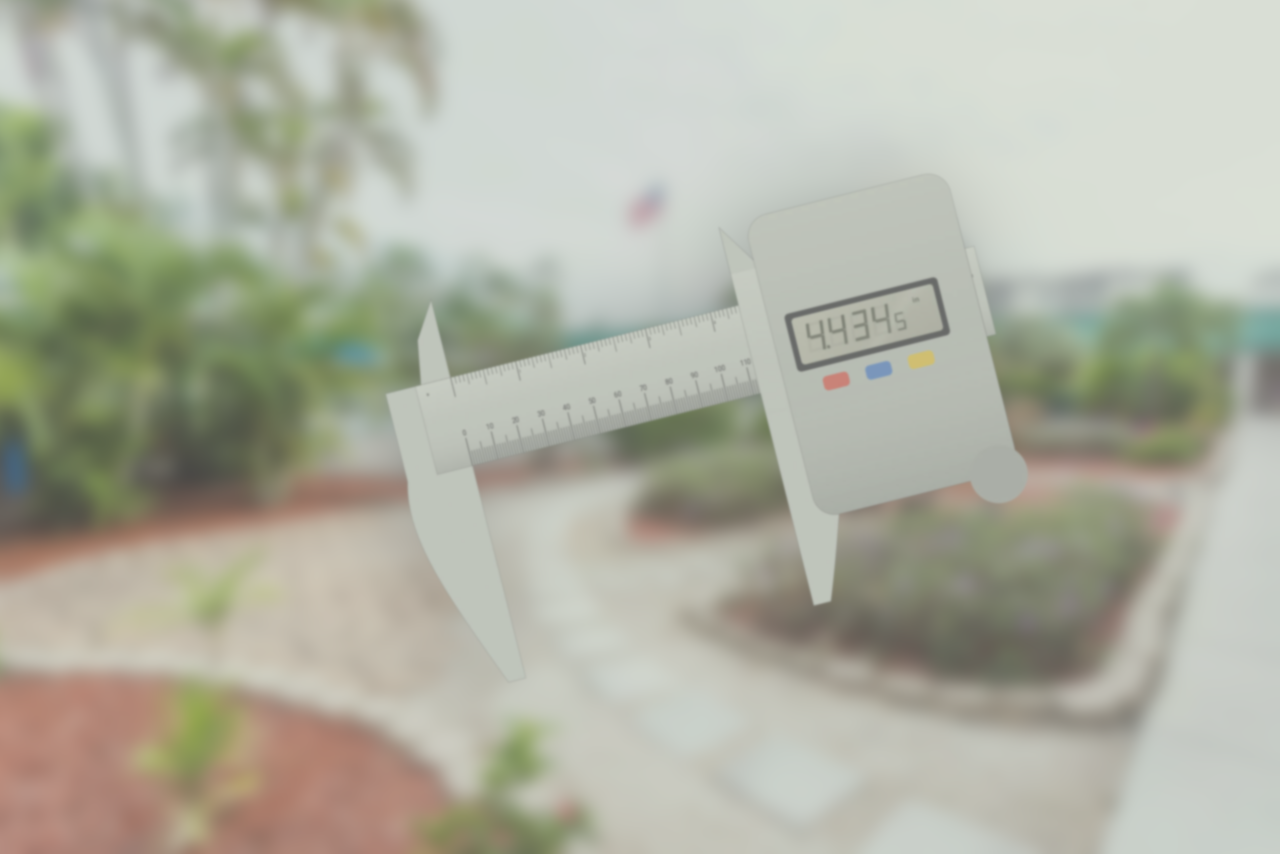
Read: 4.4345,in
